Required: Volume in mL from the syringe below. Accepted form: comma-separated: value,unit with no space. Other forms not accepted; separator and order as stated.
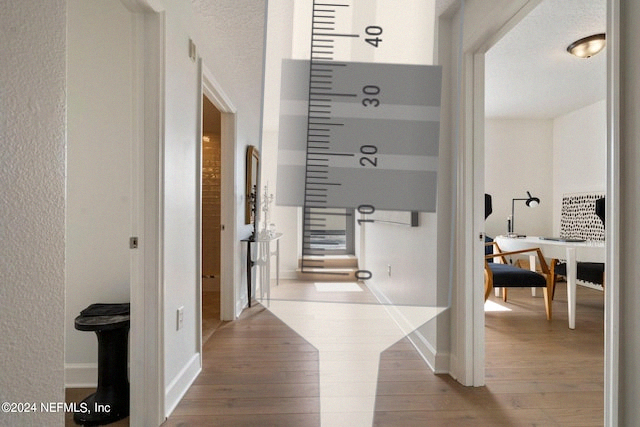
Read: 11,mL
